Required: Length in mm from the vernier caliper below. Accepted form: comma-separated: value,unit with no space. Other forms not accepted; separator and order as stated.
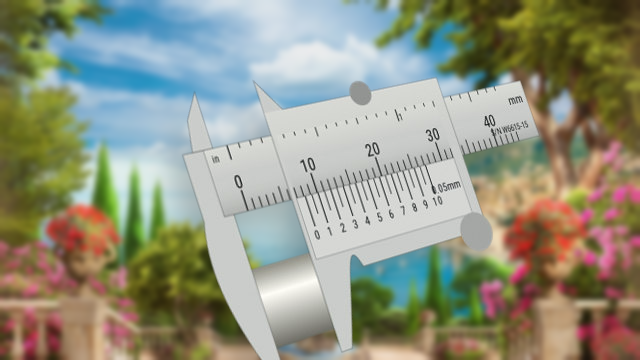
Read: 8.2,mm
